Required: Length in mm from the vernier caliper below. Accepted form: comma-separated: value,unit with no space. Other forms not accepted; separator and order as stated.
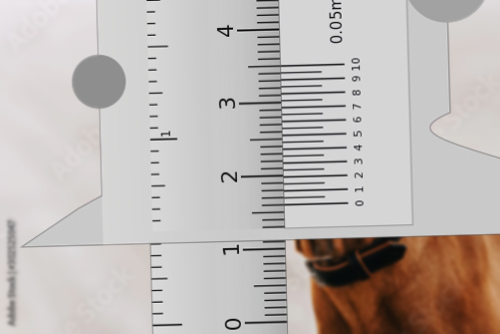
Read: 16.0,mm
